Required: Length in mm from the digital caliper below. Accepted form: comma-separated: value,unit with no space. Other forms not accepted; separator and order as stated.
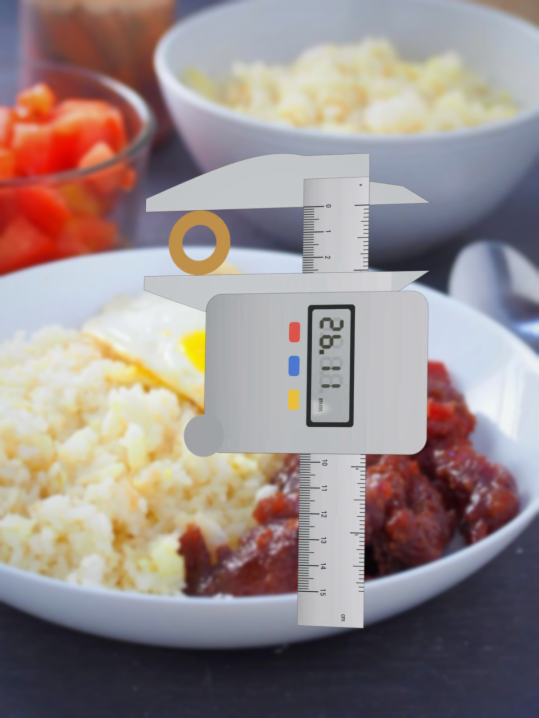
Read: 26.11,mm
